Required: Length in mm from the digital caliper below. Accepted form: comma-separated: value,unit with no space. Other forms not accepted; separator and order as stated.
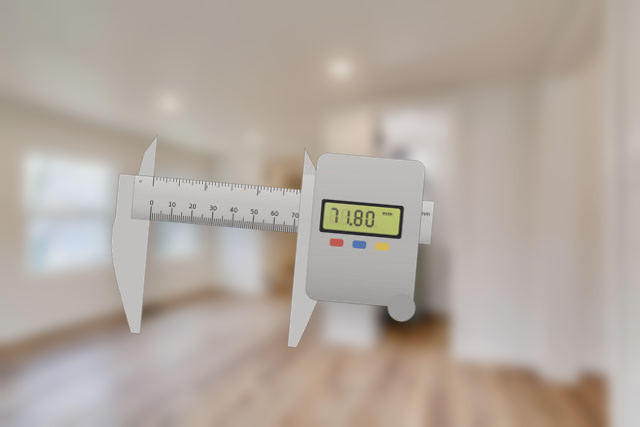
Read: 71.80,mm
